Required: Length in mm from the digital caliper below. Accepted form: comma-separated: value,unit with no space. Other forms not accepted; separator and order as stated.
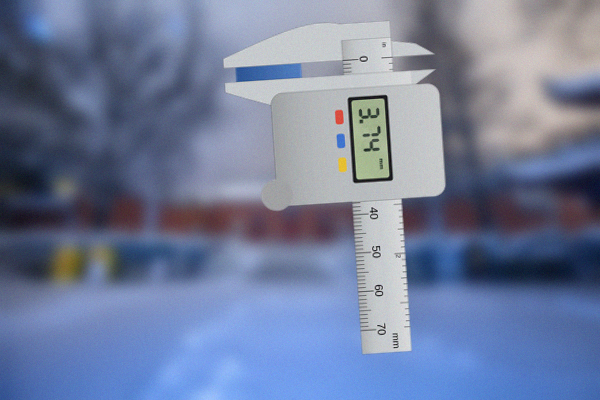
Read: 3.74,mm
